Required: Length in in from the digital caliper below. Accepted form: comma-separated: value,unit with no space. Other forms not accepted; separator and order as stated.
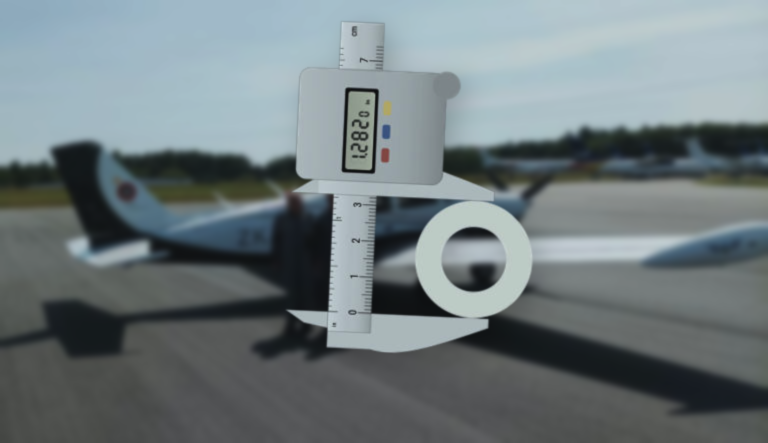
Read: 1.2820,in
